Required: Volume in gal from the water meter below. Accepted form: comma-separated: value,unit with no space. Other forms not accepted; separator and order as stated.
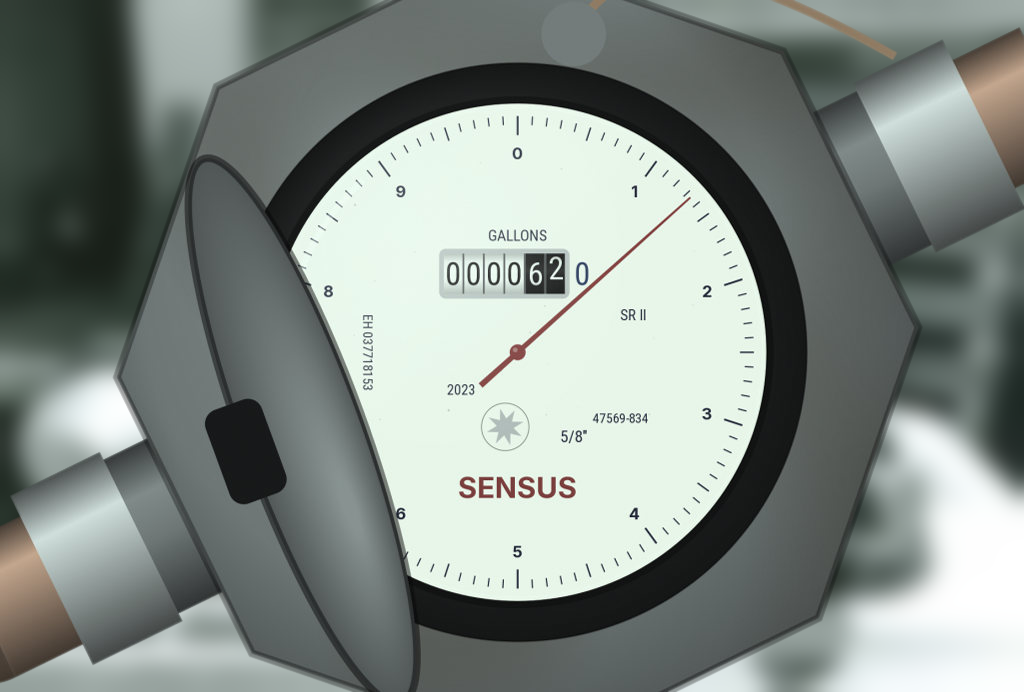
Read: 621.3,gal
